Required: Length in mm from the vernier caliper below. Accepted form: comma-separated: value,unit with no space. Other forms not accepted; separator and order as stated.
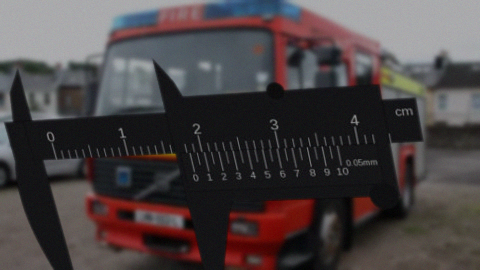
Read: 18.4,mm
